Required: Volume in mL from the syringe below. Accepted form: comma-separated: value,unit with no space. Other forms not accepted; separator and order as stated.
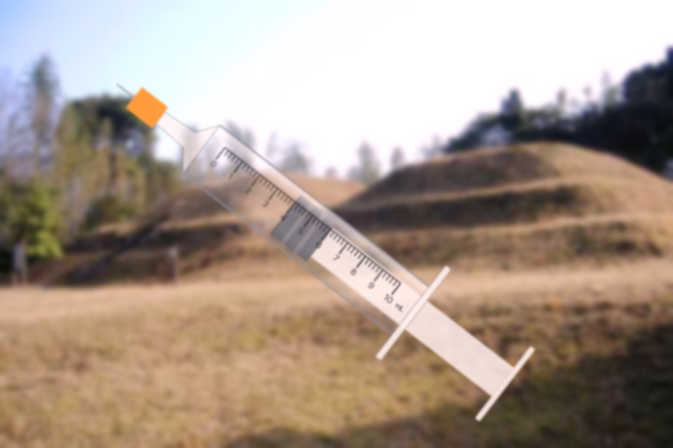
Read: 4,mL
